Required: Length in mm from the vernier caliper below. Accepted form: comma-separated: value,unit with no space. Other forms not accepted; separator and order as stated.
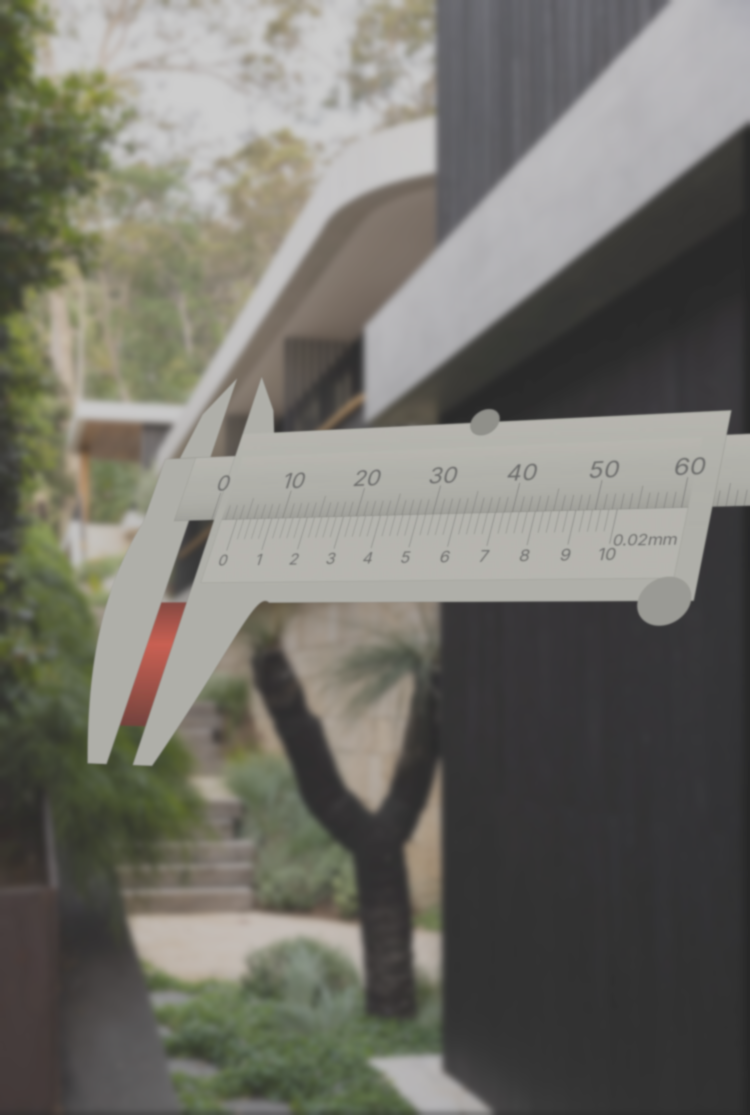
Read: 3.6,mm
